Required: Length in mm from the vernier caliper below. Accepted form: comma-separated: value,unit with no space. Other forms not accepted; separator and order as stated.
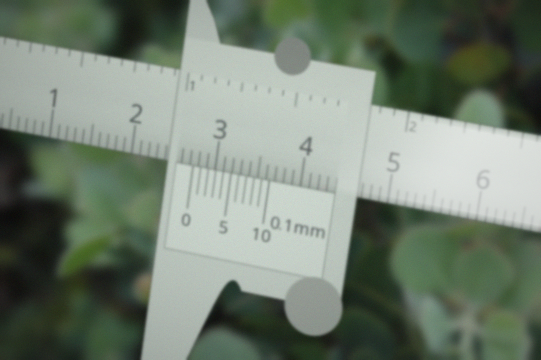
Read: 27.4,mm
